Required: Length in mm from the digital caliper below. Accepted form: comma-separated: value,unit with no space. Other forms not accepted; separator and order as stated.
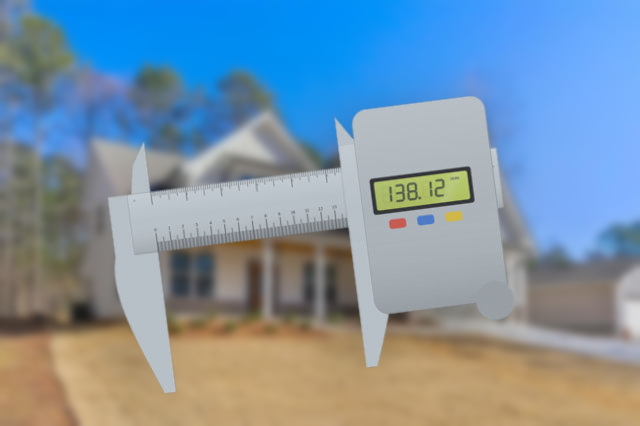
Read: 138.12,mm
